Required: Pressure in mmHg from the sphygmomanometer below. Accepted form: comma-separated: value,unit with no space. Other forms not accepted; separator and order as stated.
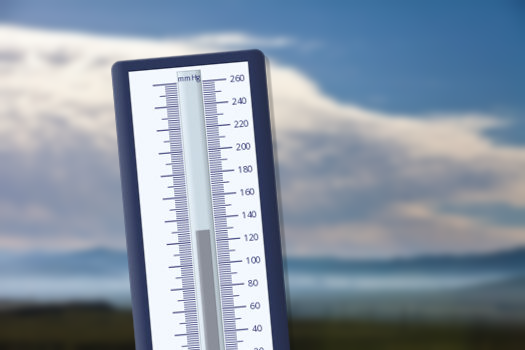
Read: 130,mmHg
